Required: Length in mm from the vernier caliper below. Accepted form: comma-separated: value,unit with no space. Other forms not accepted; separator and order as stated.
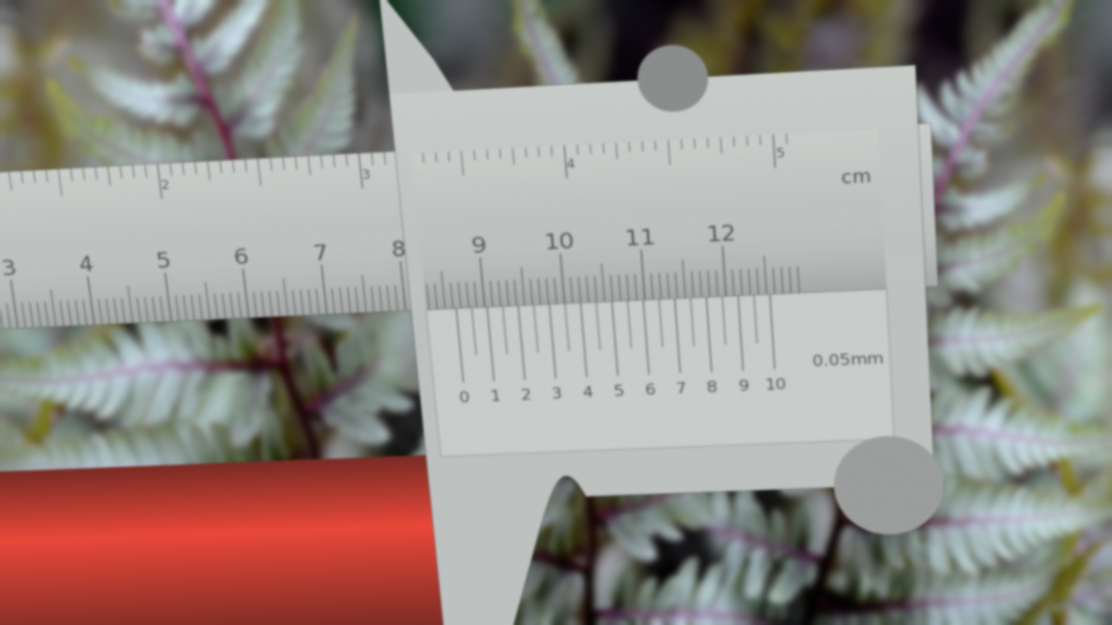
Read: 86.4,mm
